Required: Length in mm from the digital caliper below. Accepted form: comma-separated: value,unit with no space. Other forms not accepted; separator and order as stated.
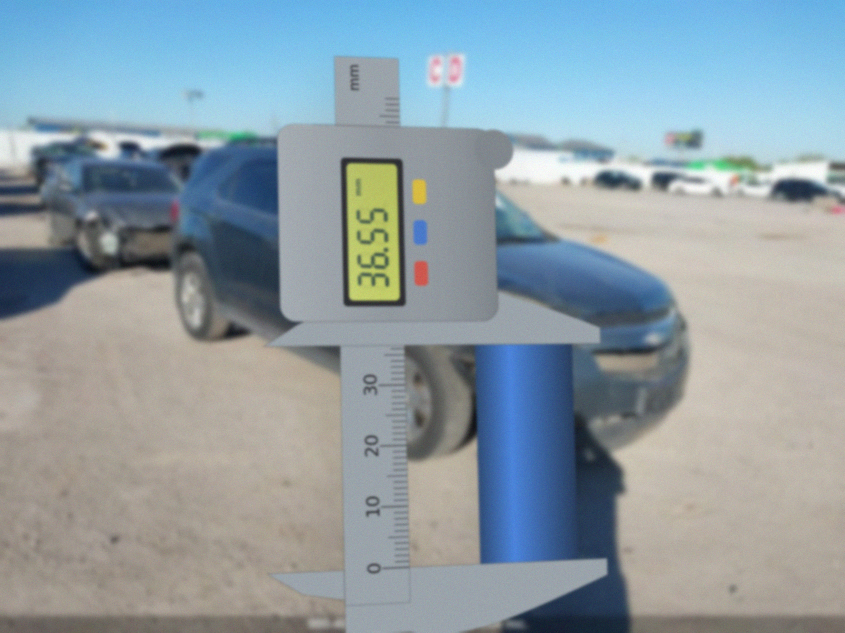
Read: 36.55,mm
